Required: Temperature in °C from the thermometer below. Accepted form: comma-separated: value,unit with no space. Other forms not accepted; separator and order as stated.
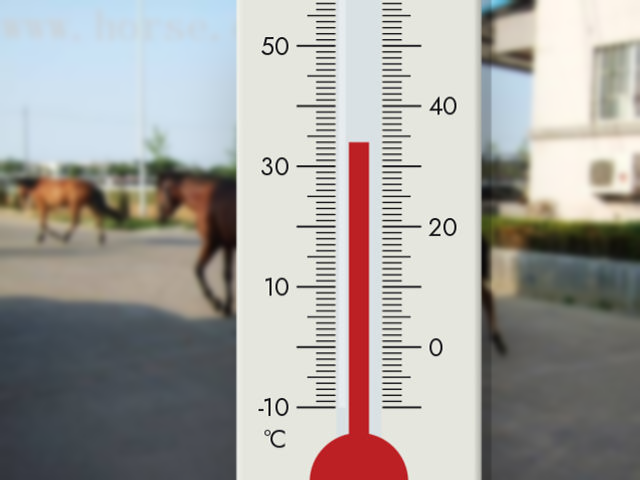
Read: 34,°C
